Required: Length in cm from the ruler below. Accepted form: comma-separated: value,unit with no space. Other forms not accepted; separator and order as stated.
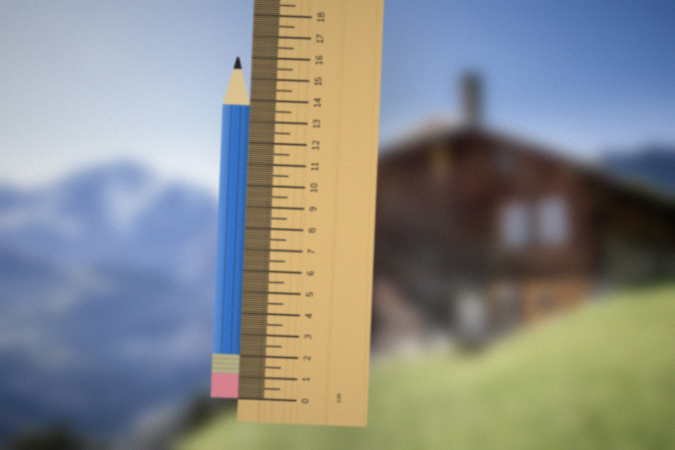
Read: 16,cm
